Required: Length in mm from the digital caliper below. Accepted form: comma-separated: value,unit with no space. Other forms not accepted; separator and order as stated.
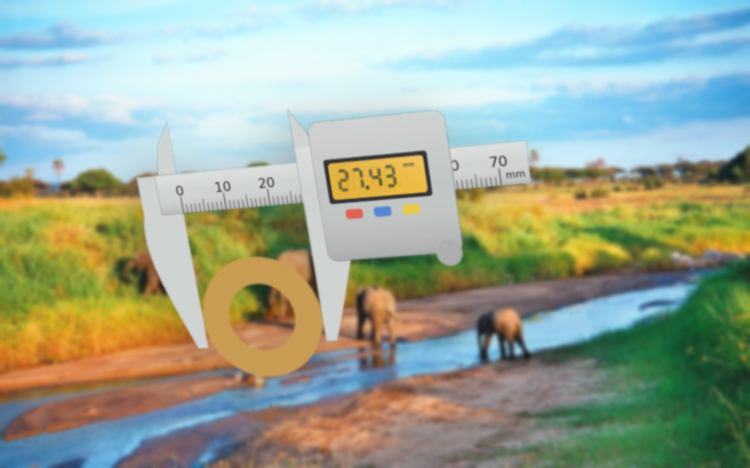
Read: 27.43,mm
